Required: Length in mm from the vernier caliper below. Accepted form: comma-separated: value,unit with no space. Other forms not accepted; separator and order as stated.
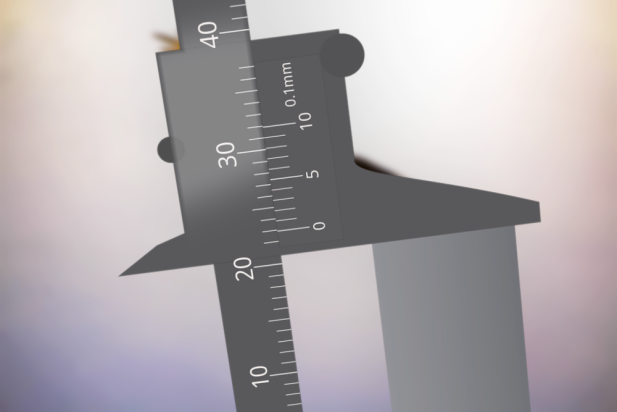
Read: 22.9,mm
